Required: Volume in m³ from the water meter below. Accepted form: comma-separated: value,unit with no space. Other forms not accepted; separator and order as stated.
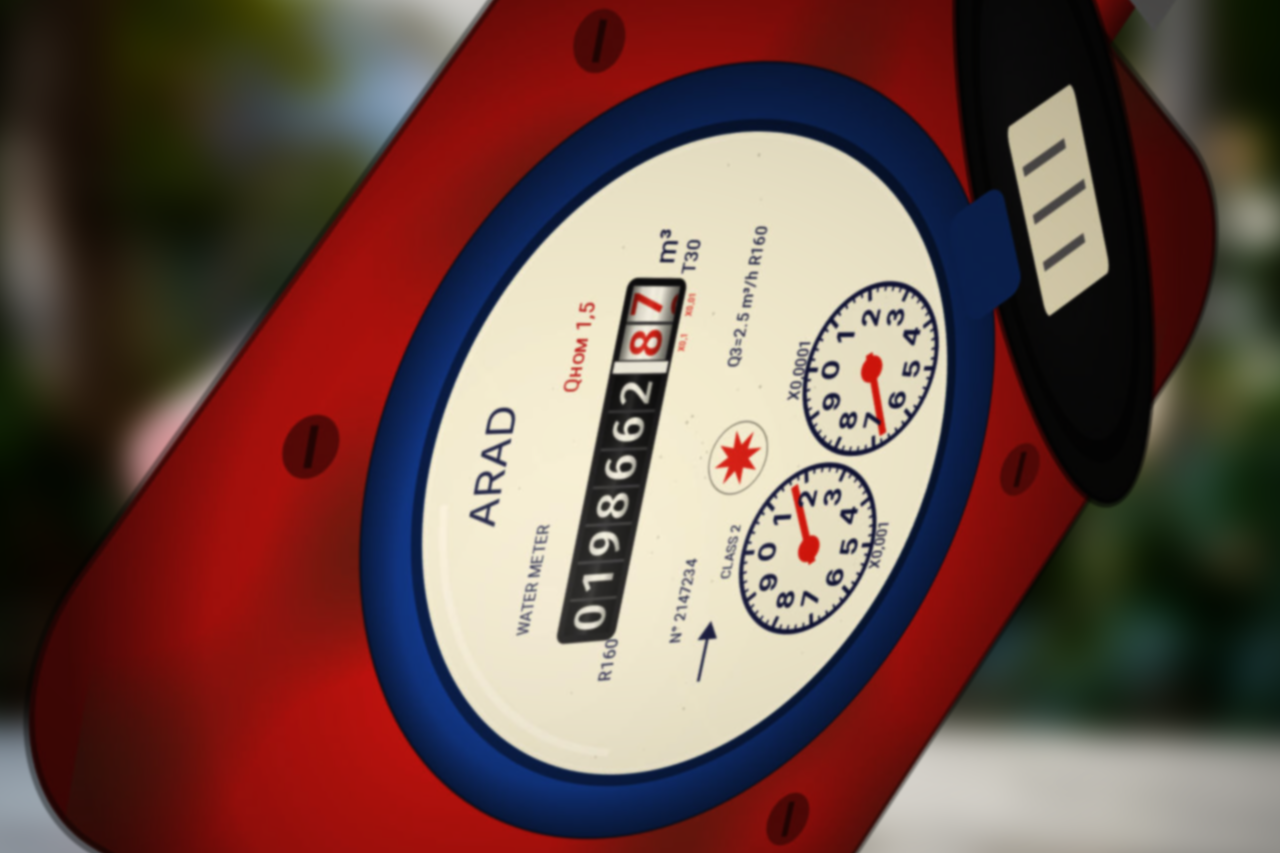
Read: 198662.8716,m³
